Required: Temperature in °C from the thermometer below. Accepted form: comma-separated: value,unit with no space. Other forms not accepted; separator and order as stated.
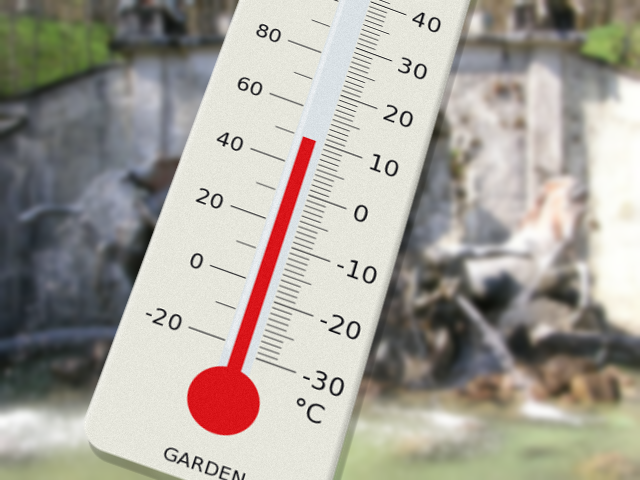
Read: 10,°C
